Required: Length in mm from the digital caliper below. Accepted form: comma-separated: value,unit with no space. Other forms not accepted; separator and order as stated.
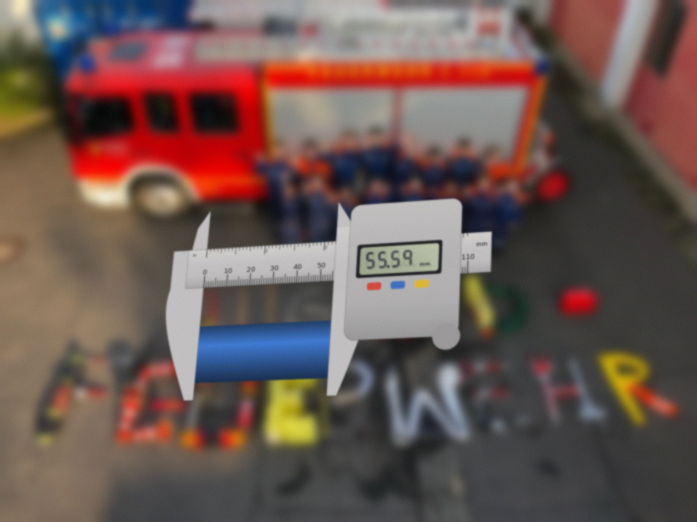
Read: 55.59,mm
